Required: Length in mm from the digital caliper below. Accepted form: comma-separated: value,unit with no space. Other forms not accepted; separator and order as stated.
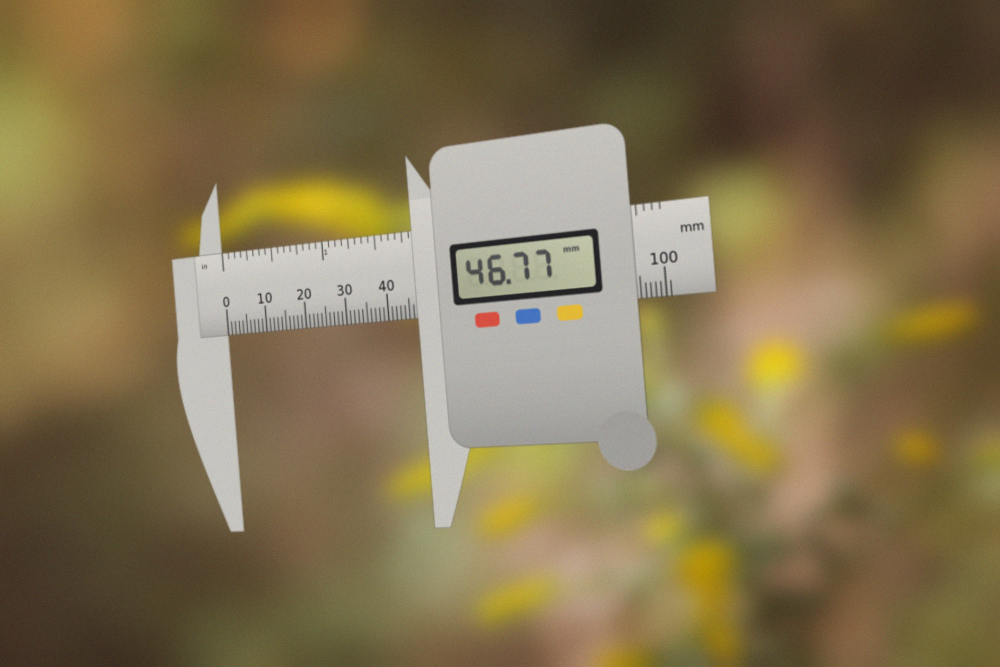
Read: 46.77,mm
